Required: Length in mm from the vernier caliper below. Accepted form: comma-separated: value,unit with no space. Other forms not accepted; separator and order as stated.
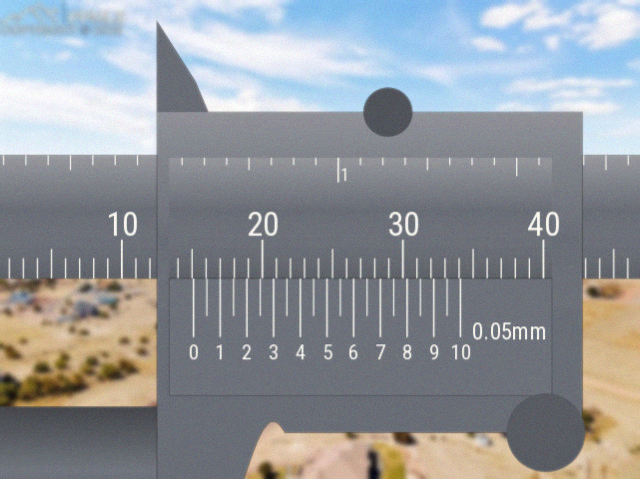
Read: 15.1,mm
